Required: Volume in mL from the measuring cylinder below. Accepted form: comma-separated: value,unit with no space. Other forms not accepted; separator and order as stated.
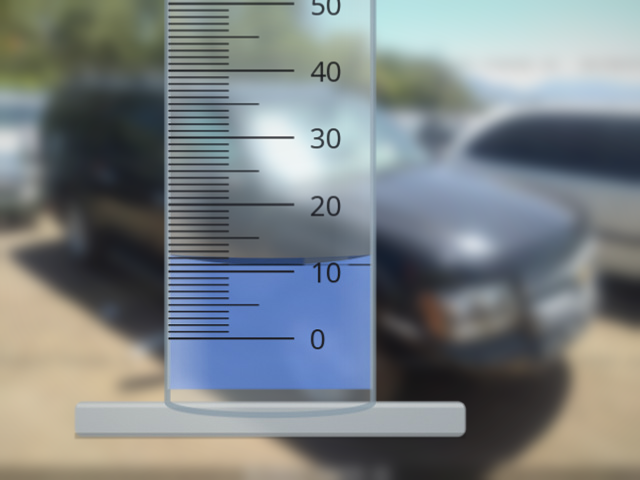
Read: 11,mL
